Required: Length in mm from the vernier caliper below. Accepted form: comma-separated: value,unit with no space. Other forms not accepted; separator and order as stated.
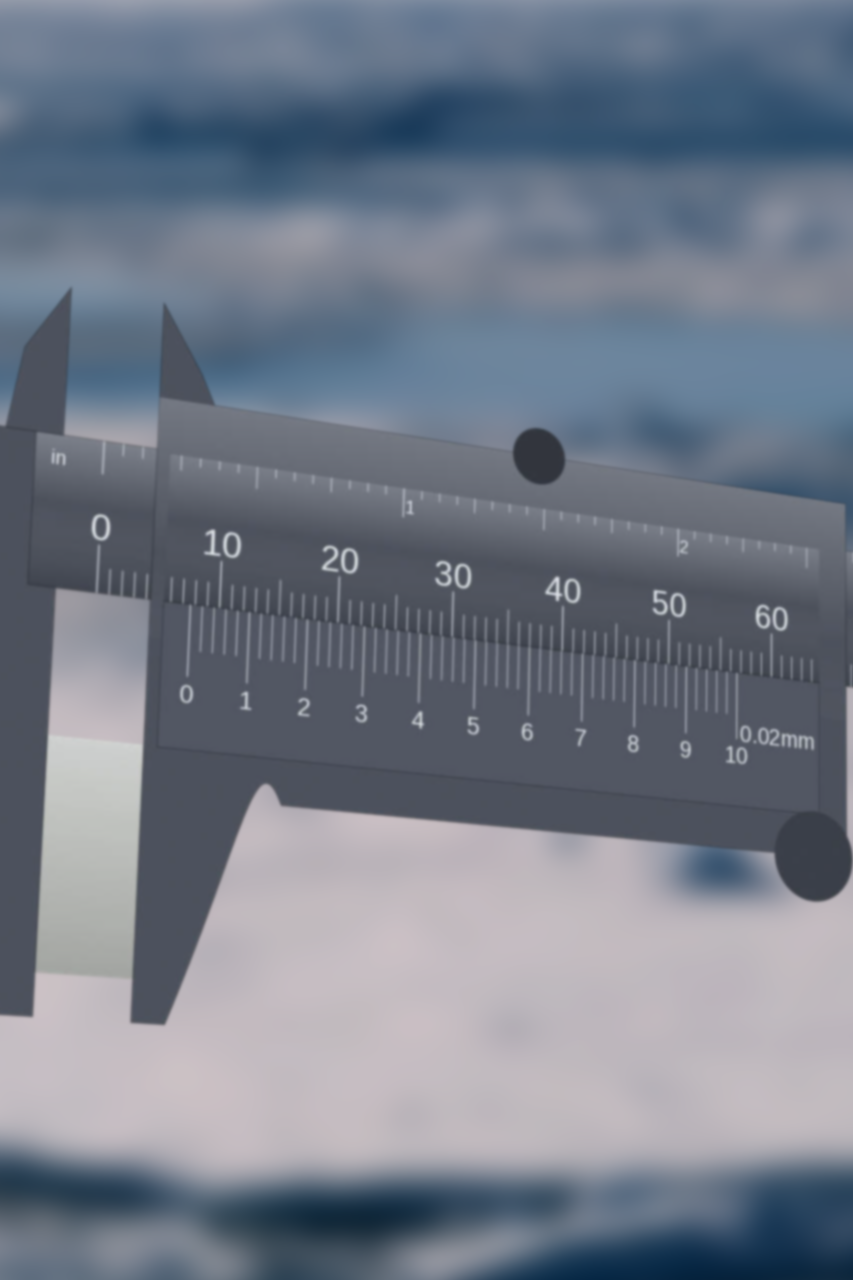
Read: 7.6,mm
